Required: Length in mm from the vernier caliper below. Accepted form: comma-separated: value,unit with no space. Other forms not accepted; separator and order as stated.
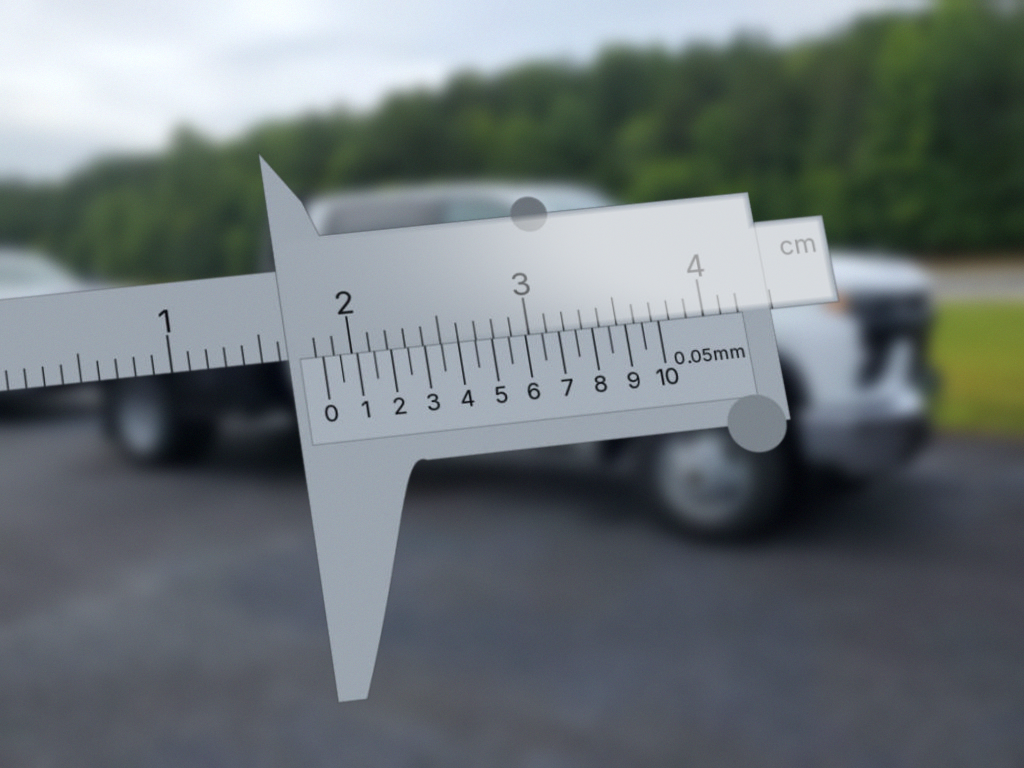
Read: 18.4,mm
